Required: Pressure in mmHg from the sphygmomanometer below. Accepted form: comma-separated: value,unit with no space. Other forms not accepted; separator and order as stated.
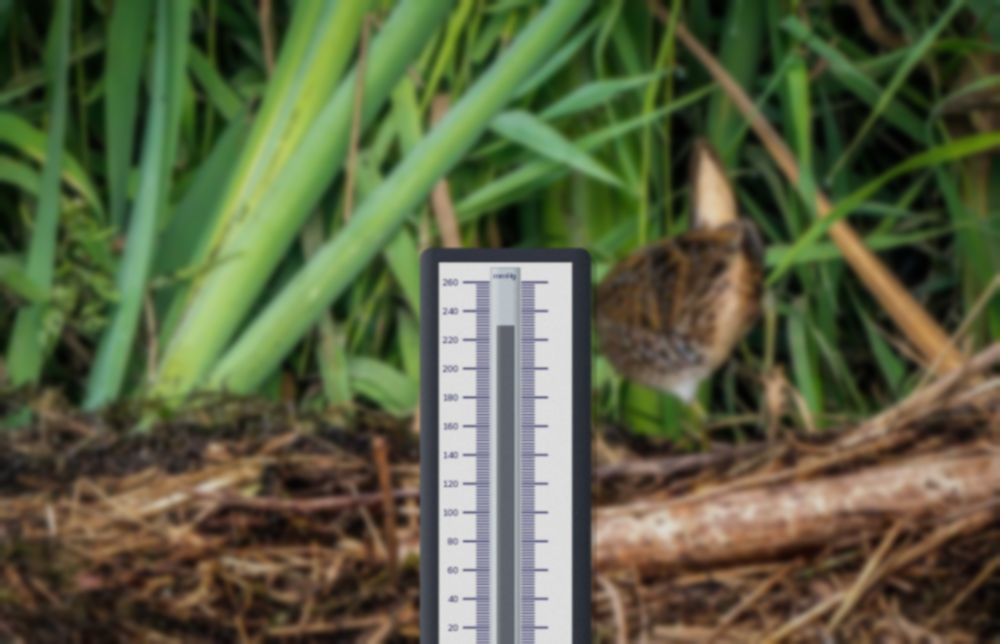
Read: 230,mmHg
